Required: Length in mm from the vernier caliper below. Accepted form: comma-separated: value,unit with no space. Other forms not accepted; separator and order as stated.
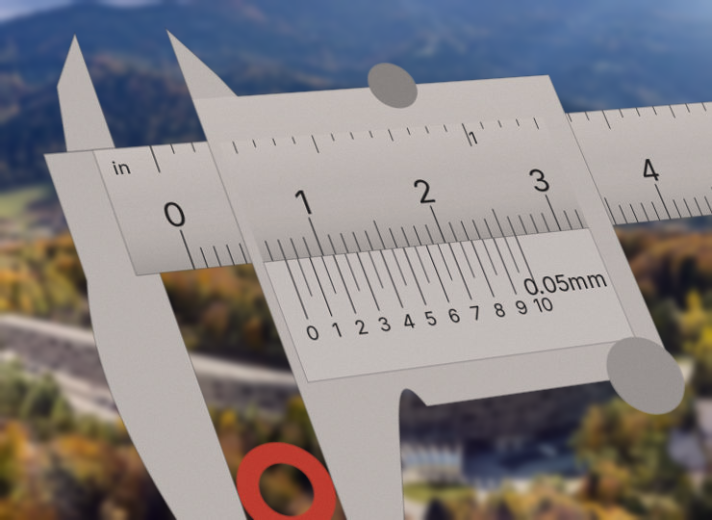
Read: 7.0,mm
